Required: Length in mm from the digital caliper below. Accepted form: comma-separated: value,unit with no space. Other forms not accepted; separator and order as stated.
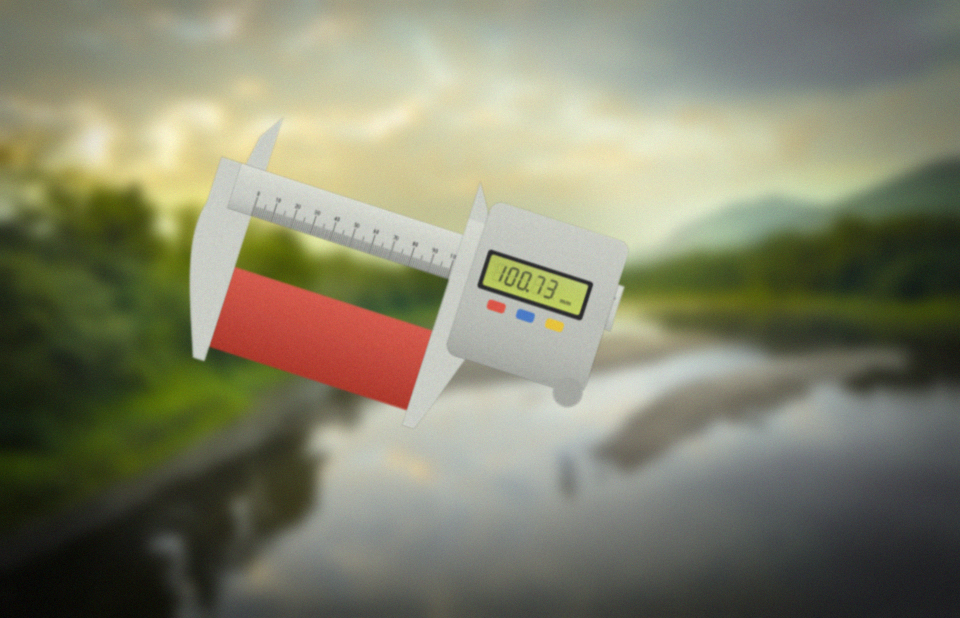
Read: 100.73,mm
